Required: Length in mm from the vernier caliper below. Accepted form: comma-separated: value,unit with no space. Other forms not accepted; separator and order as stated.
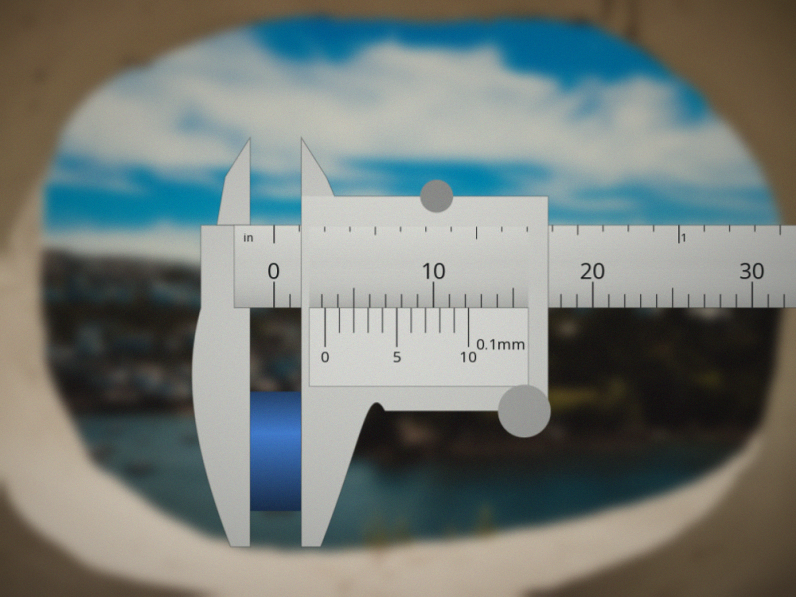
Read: 3.2,mm
